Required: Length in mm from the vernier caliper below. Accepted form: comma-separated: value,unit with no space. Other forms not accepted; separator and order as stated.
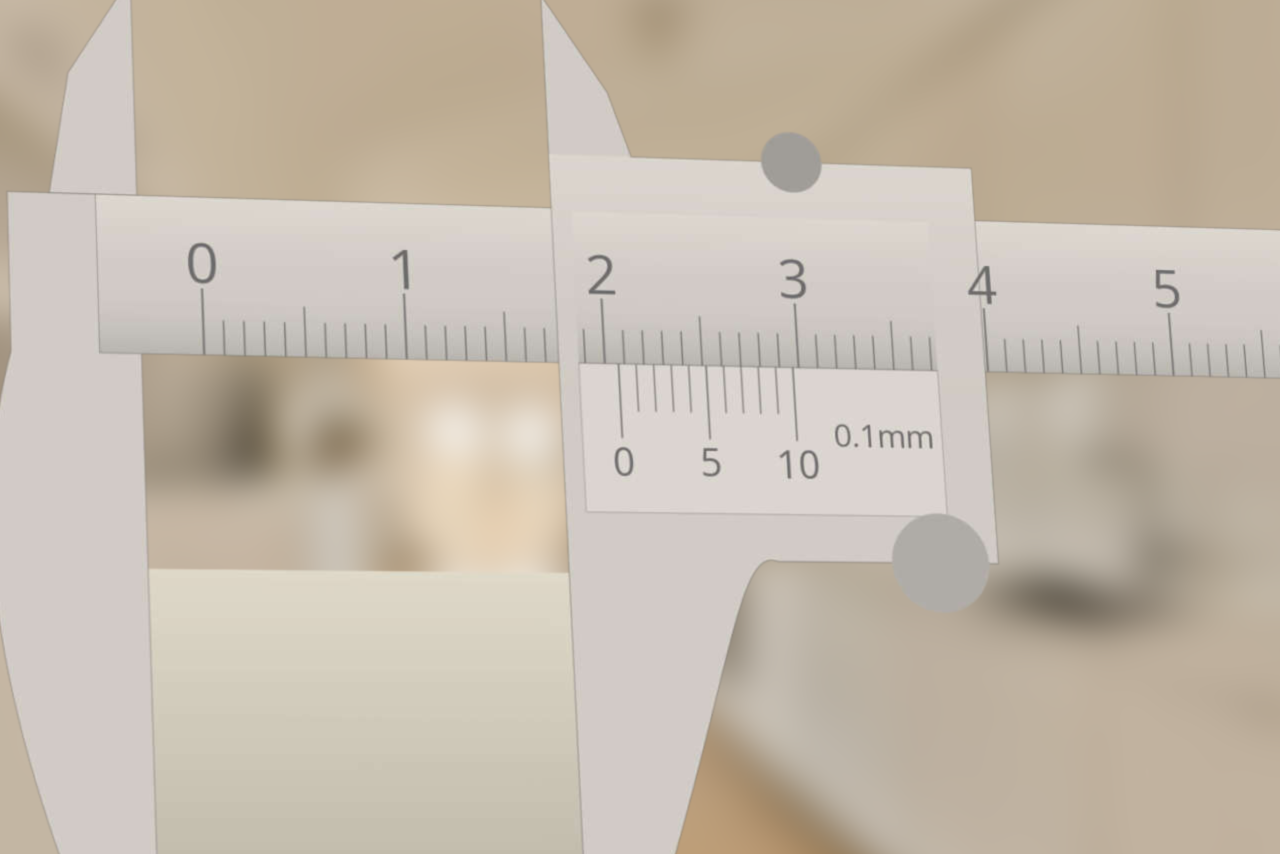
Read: 20.7,mm
